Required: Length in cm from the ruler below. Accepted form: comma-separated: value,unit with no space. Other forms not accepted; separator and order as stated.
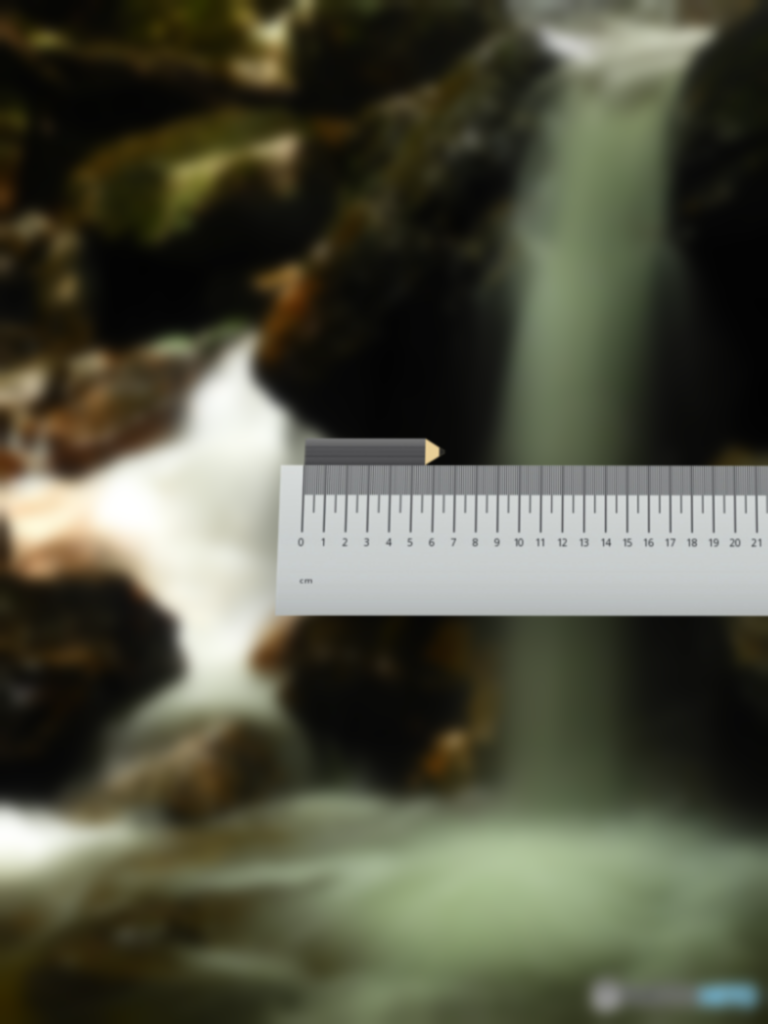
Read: 6.5,cm
